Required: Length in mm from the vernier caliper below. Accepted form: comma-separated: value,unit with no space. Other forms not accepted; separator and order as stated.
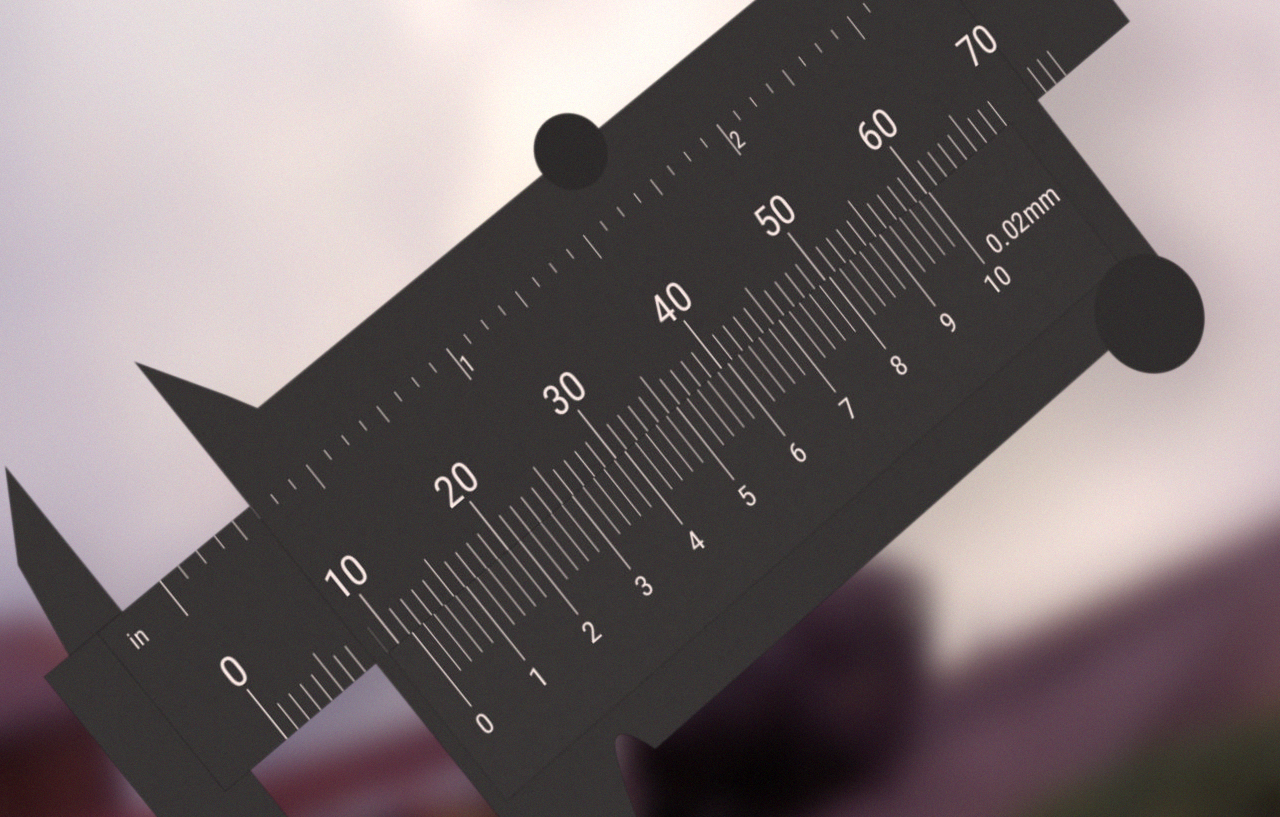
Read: 11.2,mm
